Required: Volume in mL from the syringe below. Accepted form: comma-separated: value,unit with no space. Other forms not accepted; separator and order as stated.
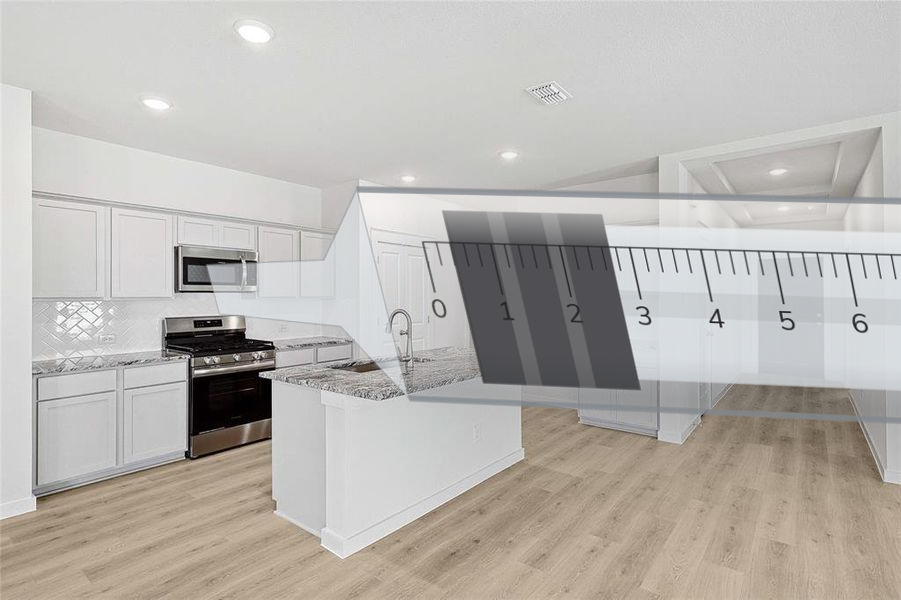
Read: 0.4,mL
